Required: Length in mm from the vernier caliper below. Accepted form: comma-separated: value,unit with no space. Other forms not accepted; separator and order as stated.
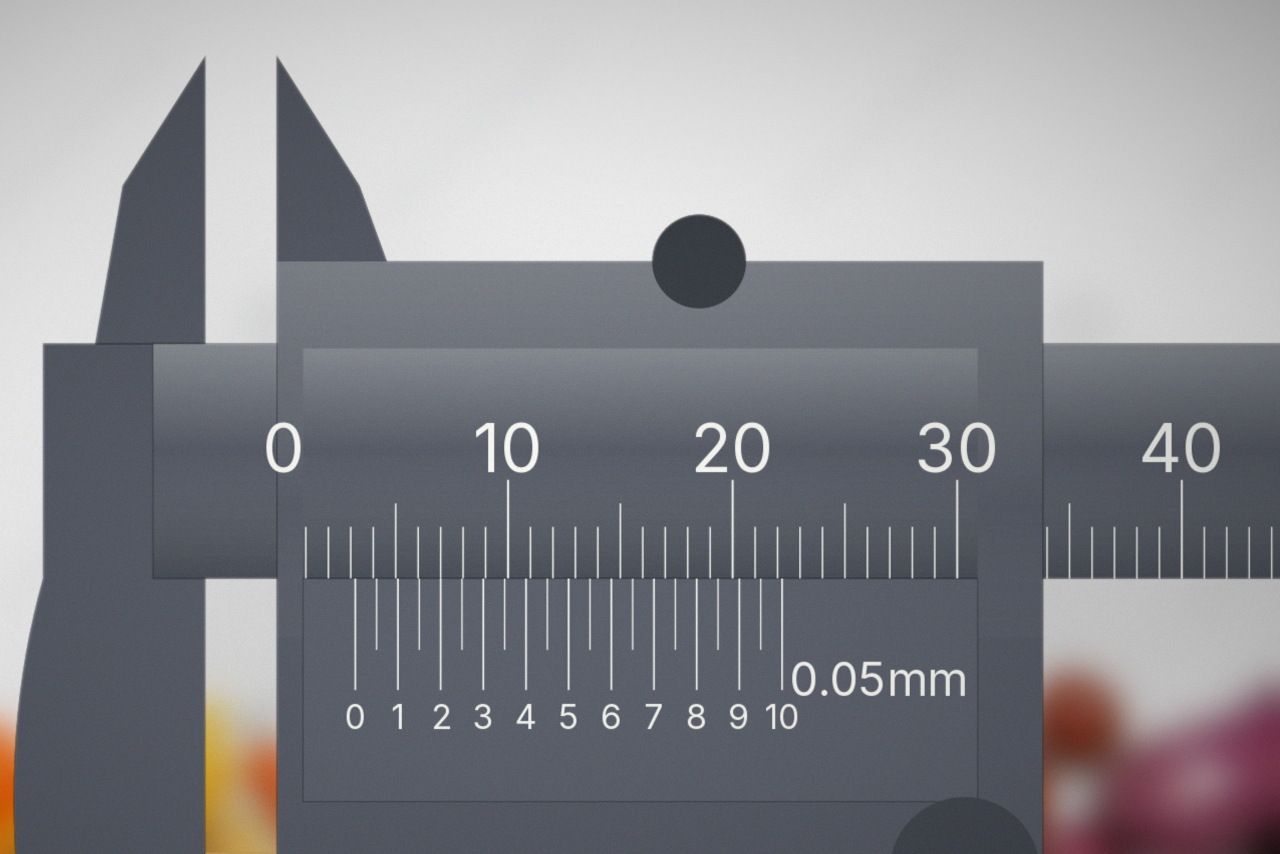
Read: 3.2,mm
